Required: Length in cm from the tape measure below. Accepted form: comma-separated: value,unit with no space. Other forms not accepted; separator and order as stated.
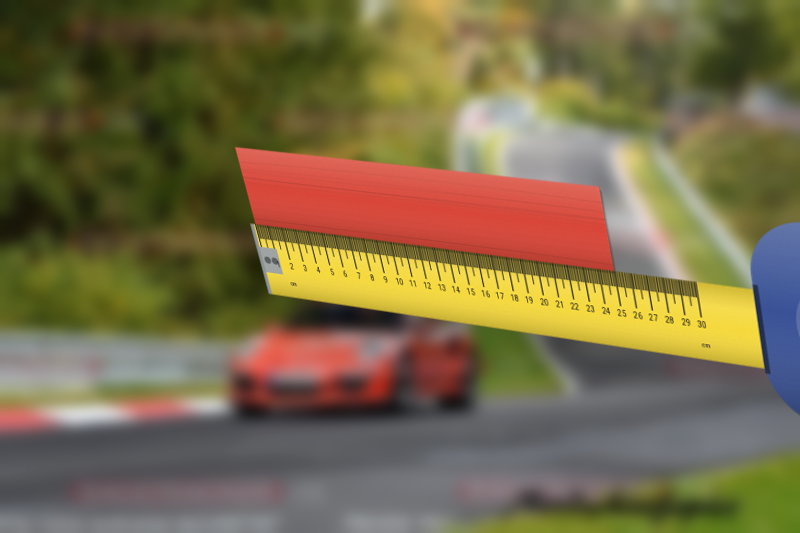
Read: 25,cm
